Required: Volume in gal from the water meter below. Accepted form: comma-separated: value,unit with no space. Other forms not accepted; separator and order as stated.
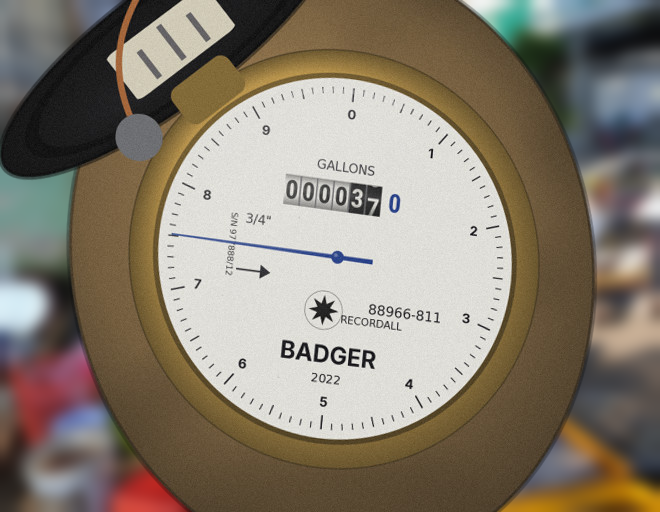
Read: 367.5,gal
